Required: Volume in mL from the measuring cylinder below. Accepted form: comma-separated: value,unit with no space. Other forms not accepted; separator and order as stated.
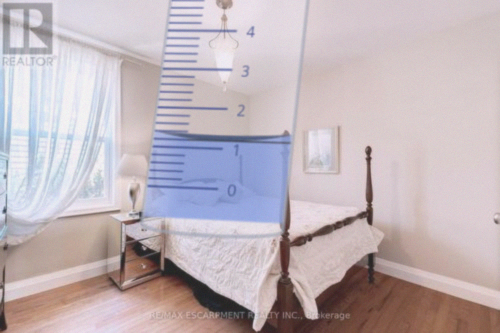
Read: 1.2,mL
